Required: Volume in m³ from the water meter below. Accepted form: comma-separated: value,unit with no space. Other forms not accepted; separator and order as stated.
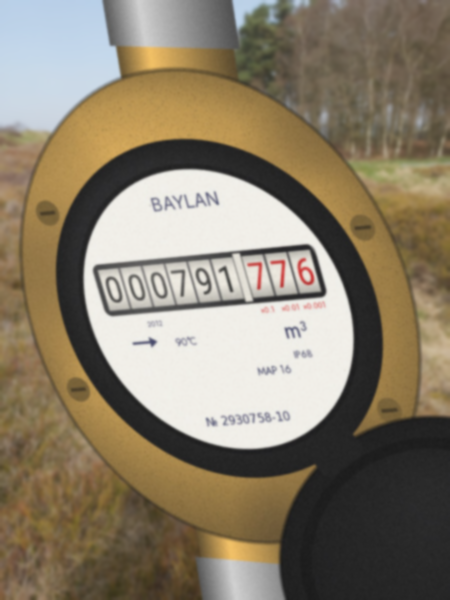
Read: 791.776,m³
